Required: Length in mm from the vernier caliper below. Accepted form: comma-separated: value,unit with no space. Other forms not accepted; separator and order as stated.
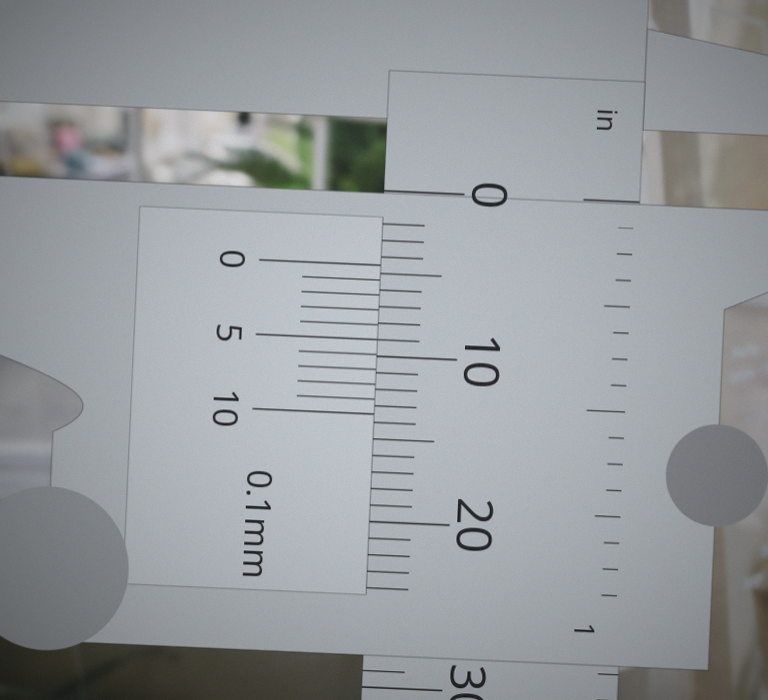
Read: 4.5,mm
